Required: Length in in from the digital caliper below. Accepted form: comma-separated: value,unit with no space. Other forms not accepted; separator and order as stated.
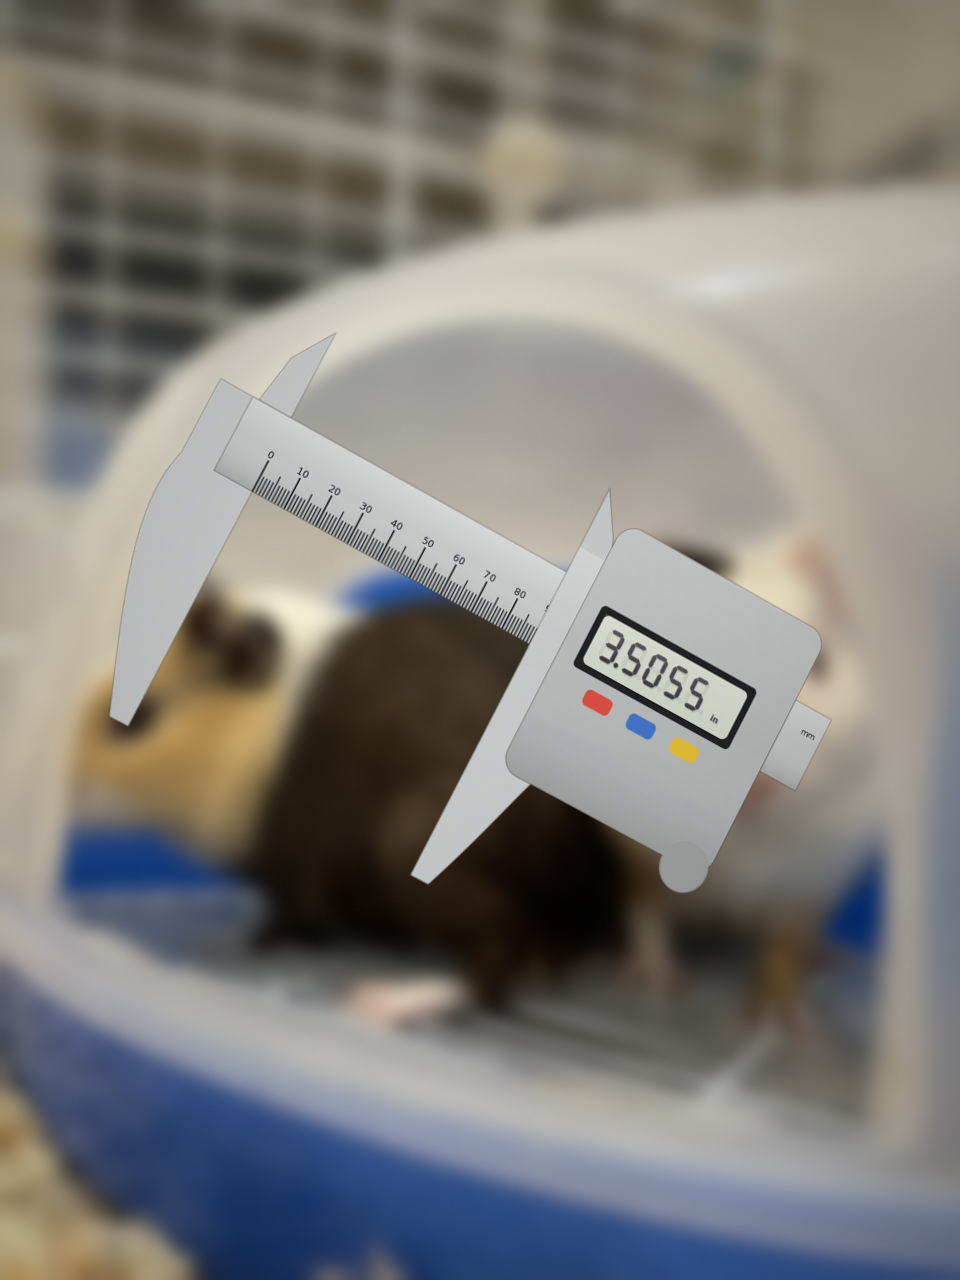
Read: 3.5055,in
